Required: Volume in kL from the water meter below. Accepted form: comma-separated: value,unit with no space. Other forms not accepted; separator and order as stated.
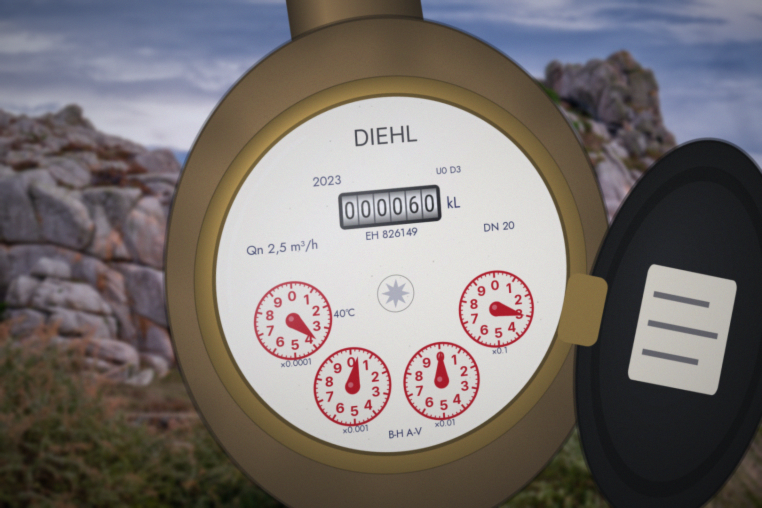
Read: 60.3003,kL
